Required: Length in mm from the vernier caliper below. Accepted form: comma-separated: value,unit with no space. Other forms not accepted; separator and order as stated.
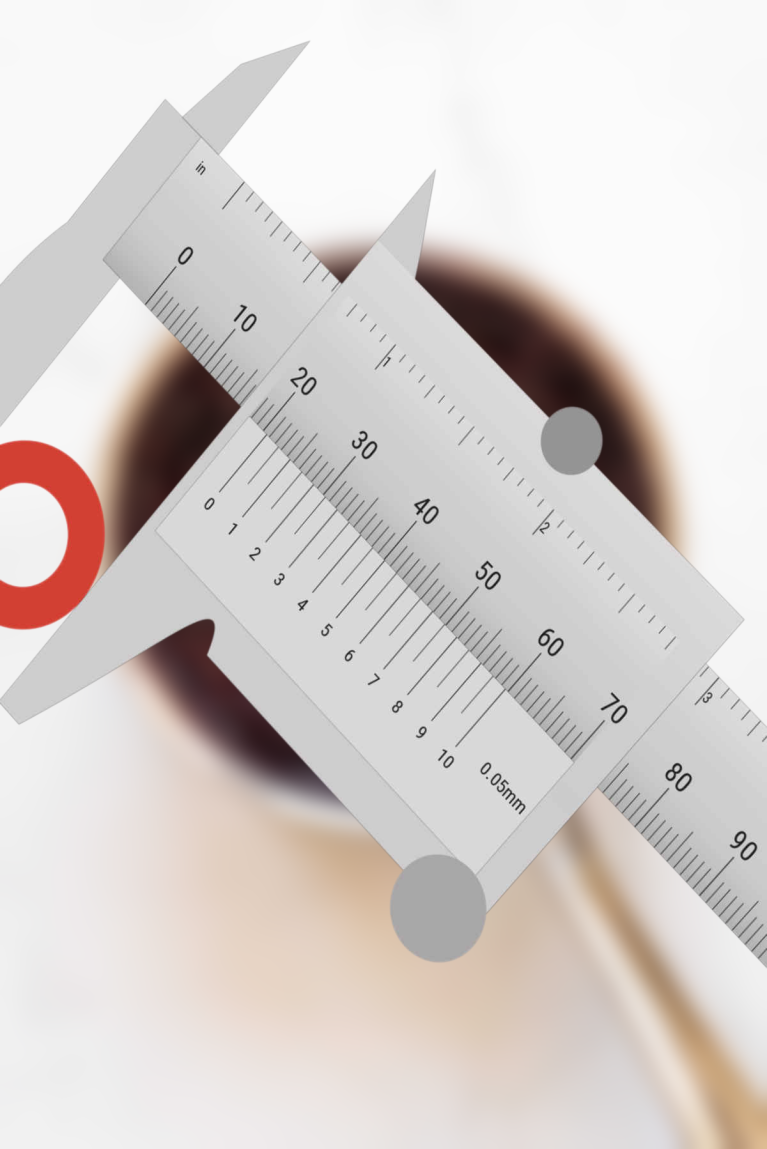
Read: 20.6,mm
